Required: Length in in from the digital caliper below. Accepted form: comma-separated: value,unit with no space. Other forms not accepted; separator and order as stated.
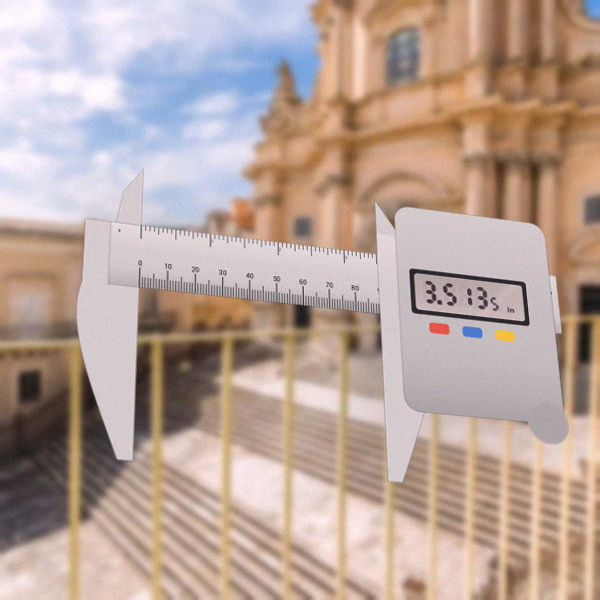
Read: 3.5135,in
